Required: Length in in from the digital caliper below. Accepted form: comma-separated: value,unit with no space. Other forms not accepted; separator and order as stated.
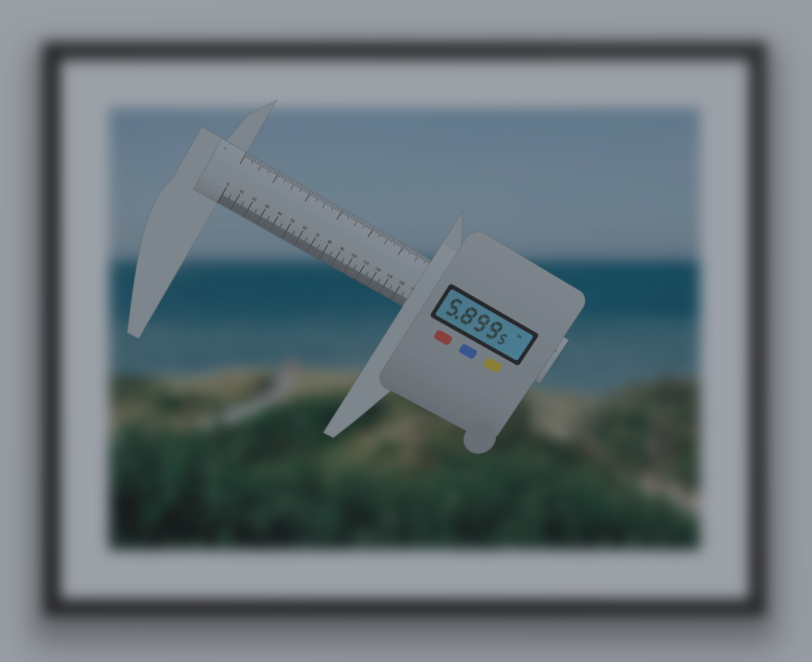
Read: 5.8995,in
